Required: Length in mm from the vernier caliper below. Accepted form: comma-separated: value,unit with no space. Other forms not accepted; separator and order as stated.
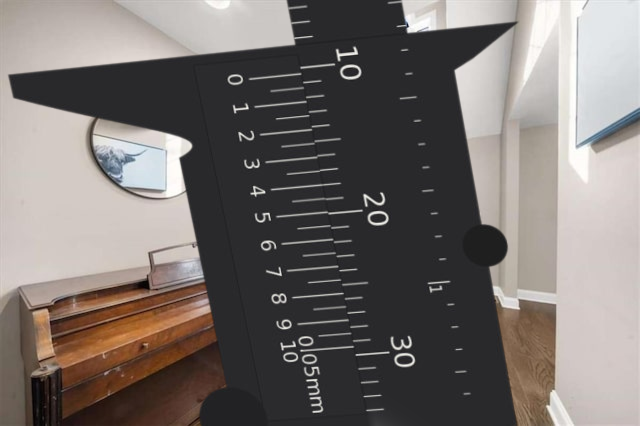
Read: 10.4,mm
